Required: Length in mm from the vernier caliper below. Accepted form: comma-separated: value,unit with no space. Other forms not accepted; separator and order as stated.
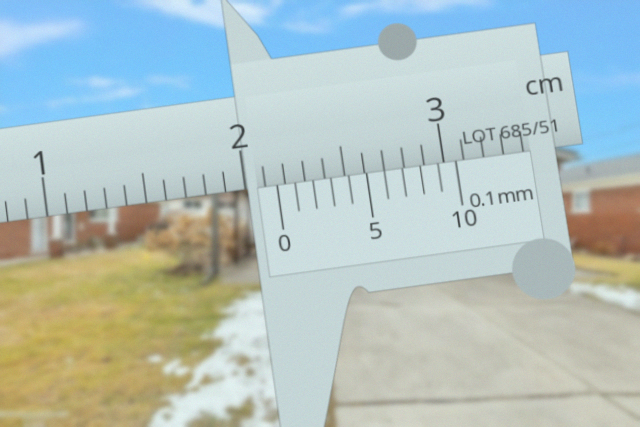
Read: 21.6,mm
